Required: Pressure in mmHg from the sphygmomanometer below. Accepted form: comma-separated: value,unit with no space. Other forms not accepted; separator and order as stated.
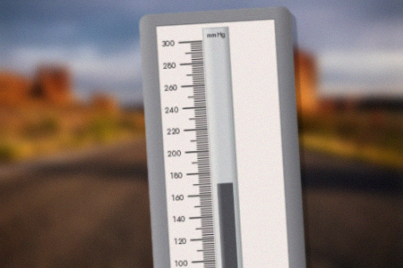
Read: 170,mmHg
